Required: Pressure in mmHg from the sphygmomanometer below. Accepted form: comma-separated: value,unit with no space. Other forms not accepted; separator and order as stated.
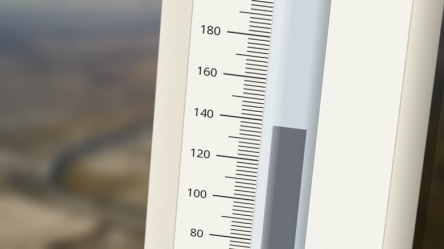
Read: 138,mmHg
